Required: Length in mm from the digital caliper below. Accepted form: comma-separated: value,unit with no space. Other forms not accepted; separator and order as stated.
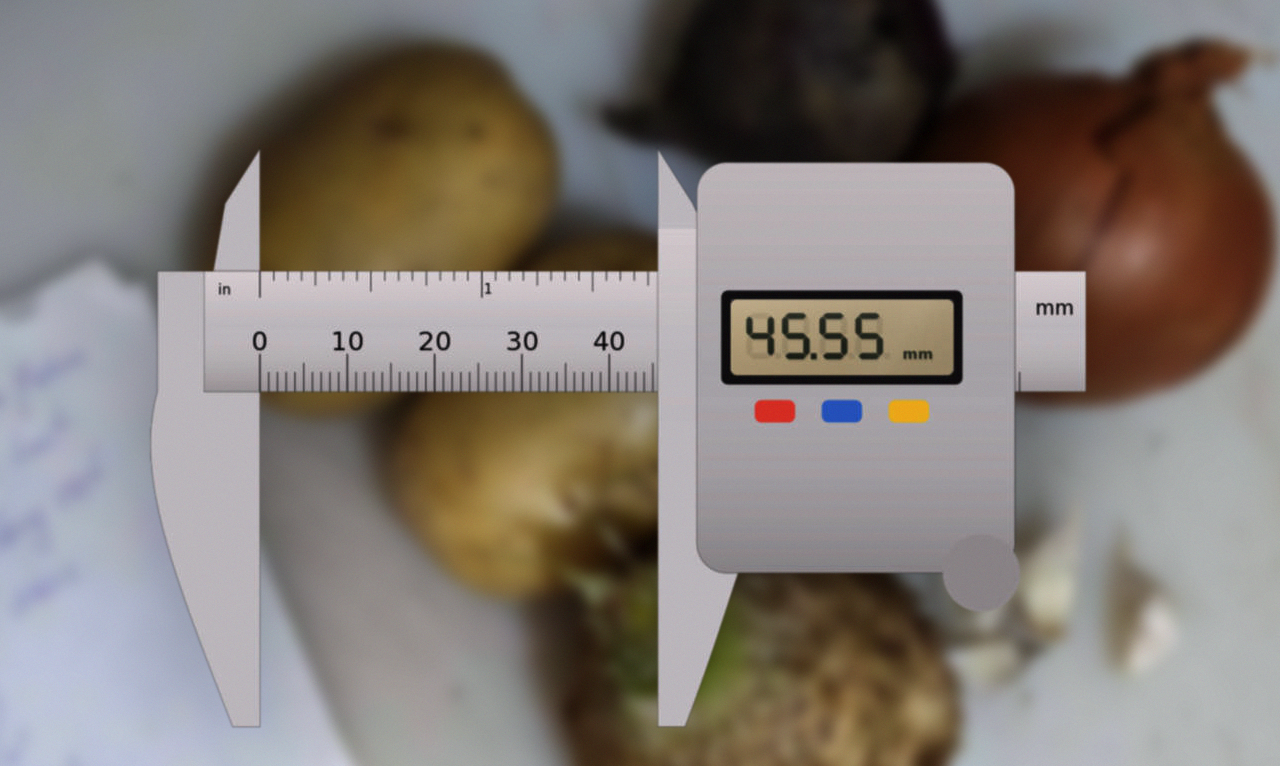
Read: 45.55,mm
